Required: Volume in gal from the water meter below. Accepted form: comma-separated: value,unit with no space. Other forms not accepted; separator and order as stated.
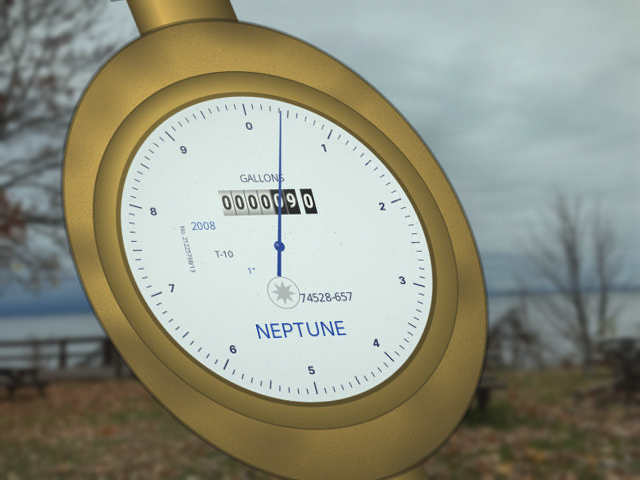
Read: 90.4,gal
